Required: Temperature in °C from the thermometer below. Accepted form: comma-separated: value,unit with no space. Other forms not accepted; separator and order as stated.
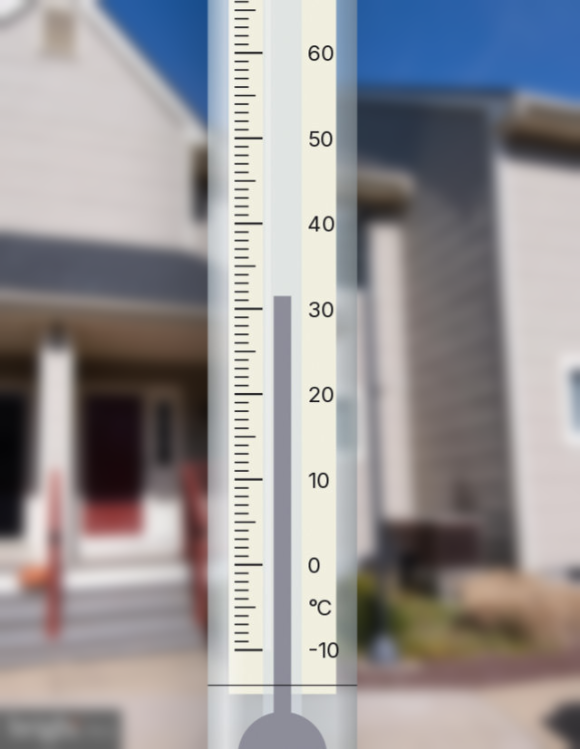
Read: 31.5,°C
